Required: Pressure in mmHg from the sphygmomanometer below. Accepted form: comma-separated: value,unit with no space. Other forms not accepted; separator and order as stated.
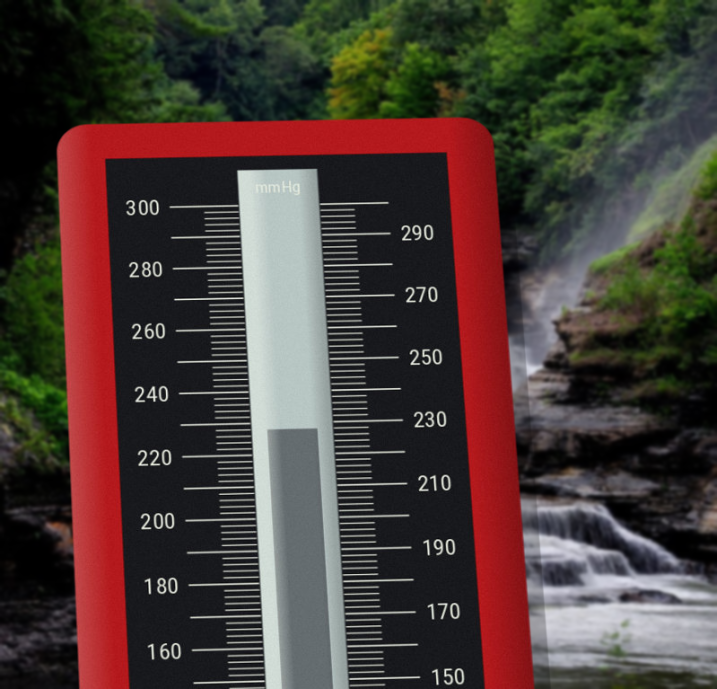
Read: 228,mmHg
